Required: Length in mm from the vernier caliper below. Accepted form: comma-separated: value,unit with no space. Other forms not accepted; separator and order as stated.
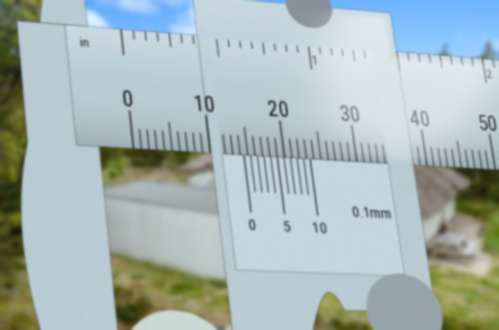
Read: 14.5,mm
